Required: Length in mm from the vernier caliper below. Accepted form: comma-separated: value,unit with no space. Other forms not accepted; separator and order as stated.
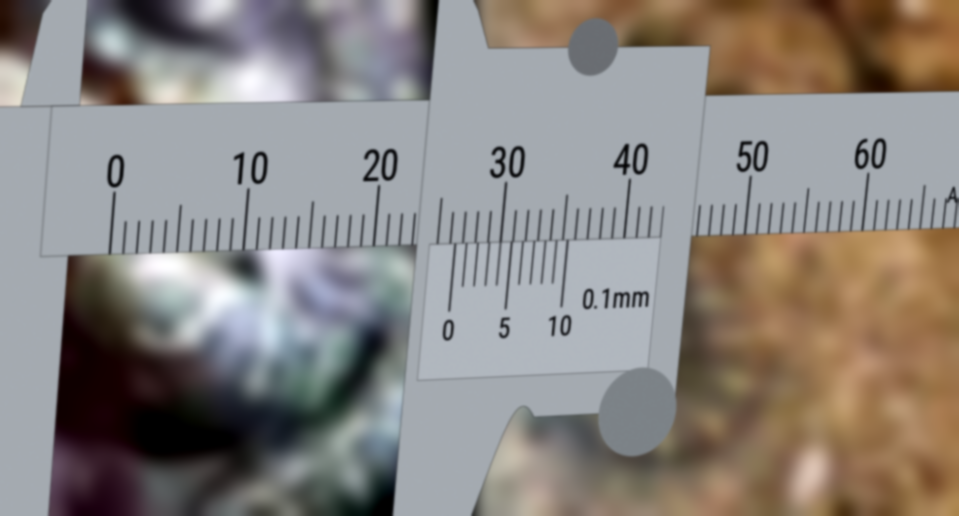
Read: 26.4,mm
